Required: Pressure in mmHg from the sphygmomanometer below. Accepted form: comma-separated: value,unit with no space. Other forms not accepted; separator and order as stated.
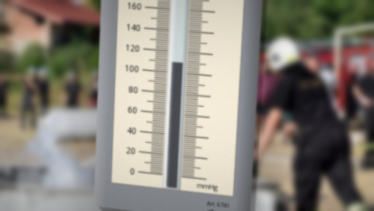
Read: 110,mmHg
